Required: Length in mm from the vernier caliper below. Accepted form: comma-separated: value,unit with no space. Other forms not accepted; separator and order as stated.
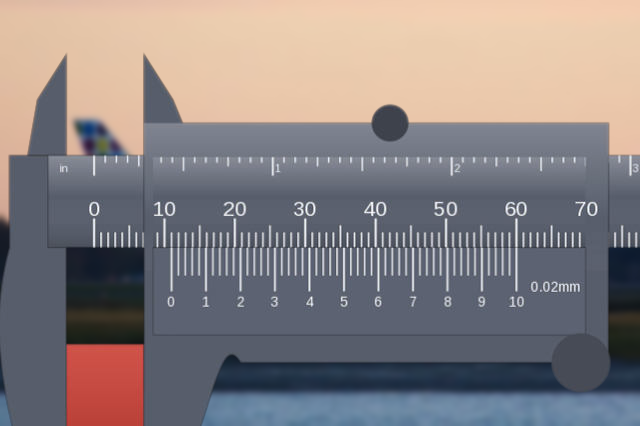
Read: 11.0,mm
